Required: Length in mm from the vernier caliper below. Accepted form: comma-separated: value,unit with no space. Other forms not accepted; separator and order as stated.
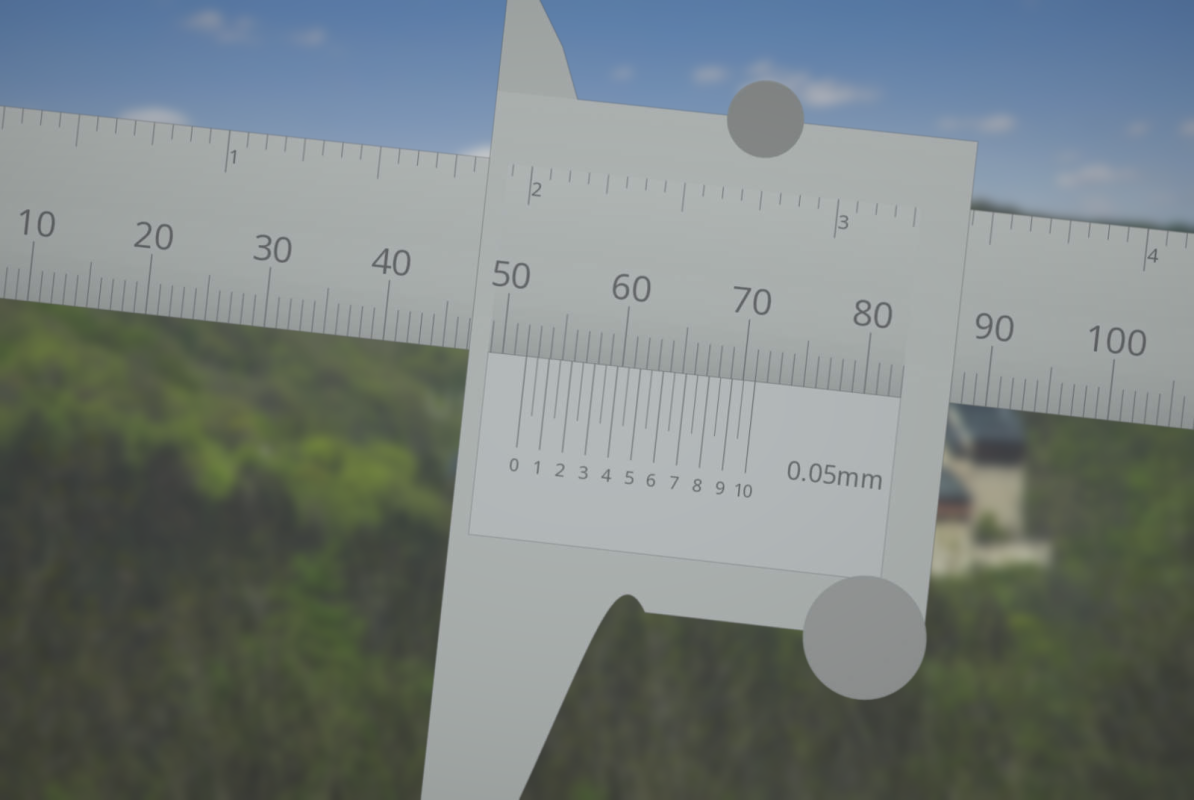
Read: 52.0,mm
